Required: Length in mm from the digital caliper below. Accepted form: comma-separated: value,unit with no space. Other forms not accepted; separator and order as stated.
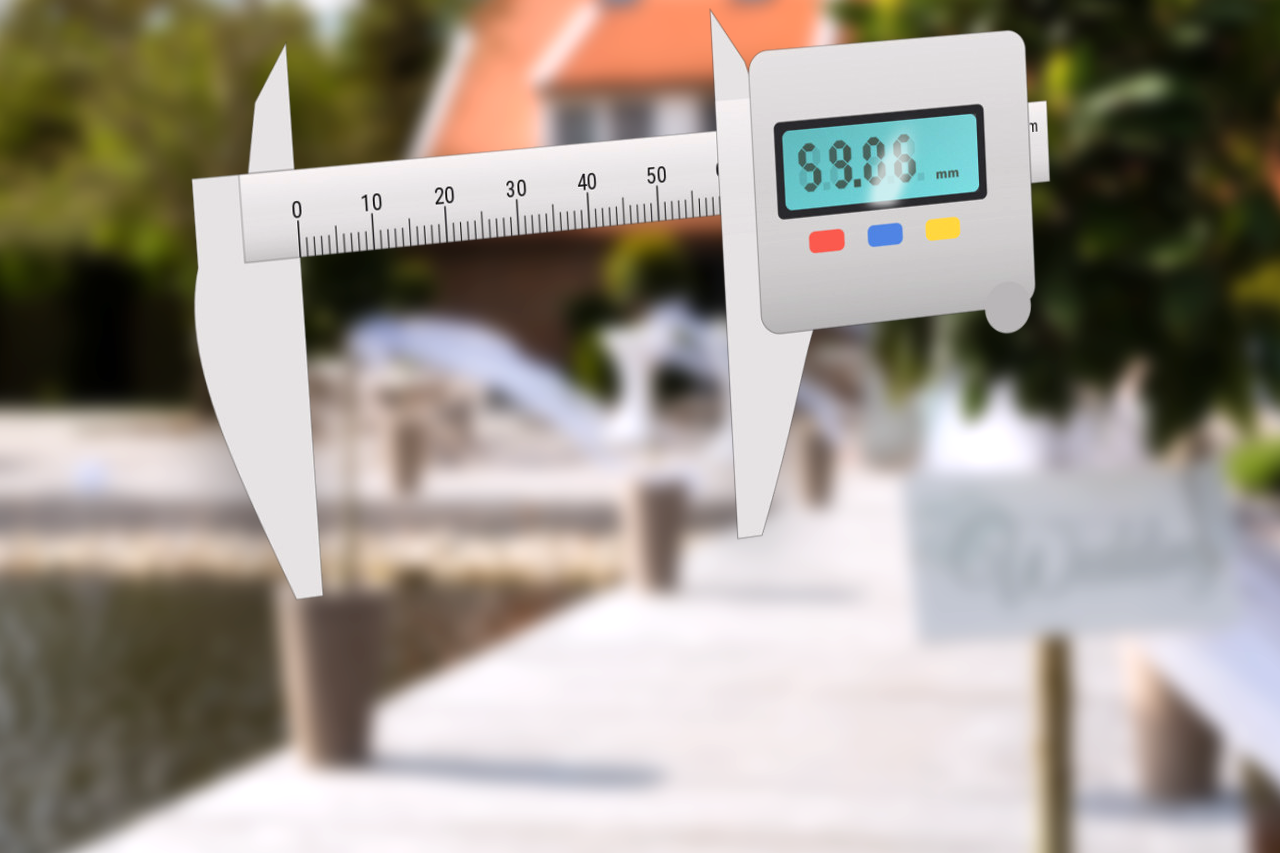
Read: 59.06,mm
